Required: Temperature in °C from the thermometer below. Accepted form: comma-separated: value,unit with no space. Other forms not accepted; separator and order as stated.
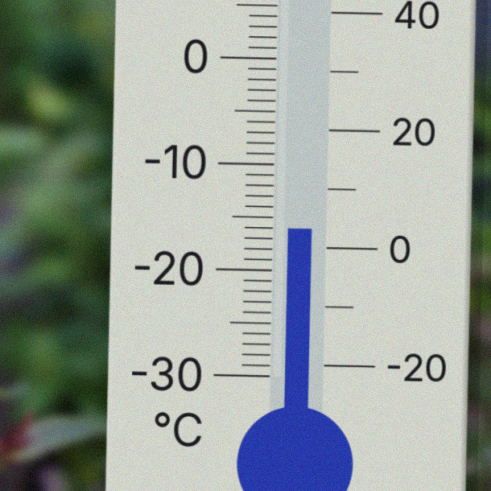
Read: -16,°C
